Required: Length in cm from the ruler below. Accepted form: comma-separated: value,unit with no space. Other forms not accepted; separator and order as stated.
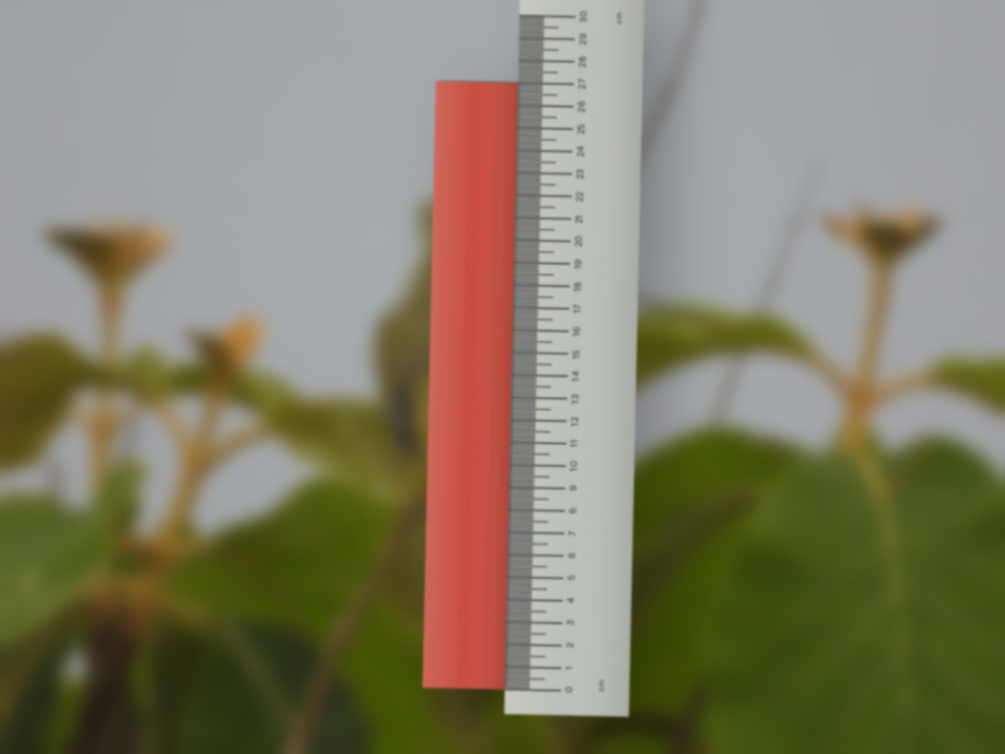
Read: 27,cm
